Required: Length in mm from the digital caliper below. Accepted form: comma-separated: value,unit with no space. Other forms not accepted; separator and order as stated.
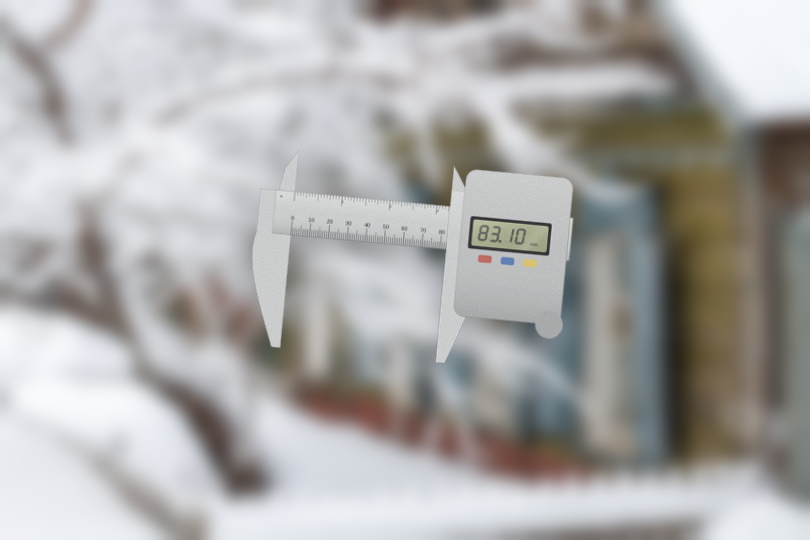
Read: 83.10,mm
